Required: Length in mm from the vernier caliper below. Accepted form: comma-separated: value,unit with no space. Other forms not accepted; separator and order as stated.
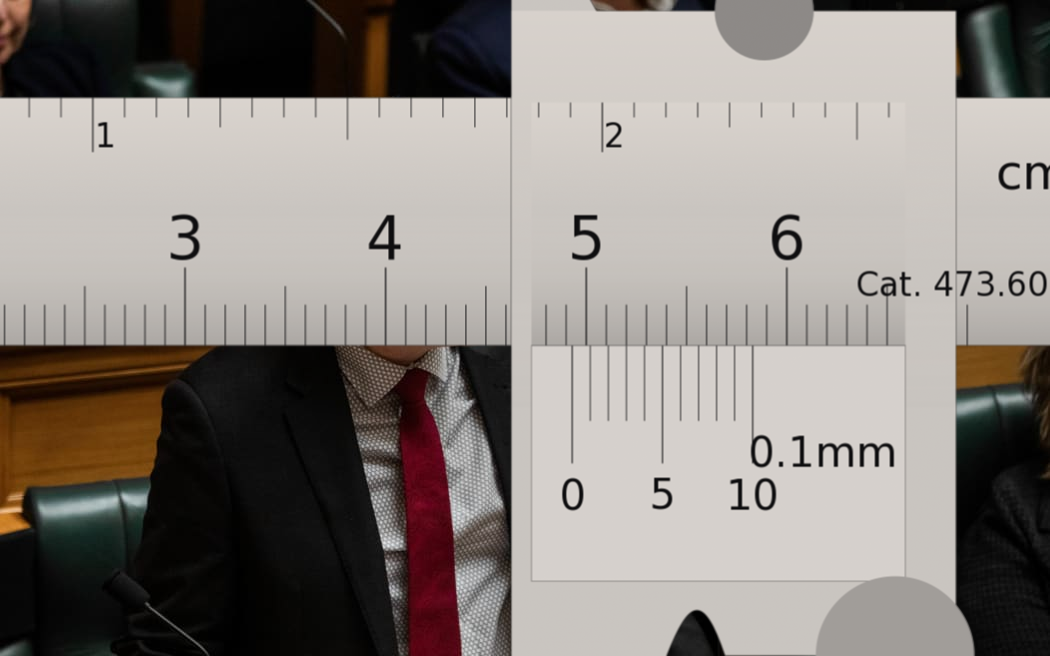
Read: 49.3,mm
